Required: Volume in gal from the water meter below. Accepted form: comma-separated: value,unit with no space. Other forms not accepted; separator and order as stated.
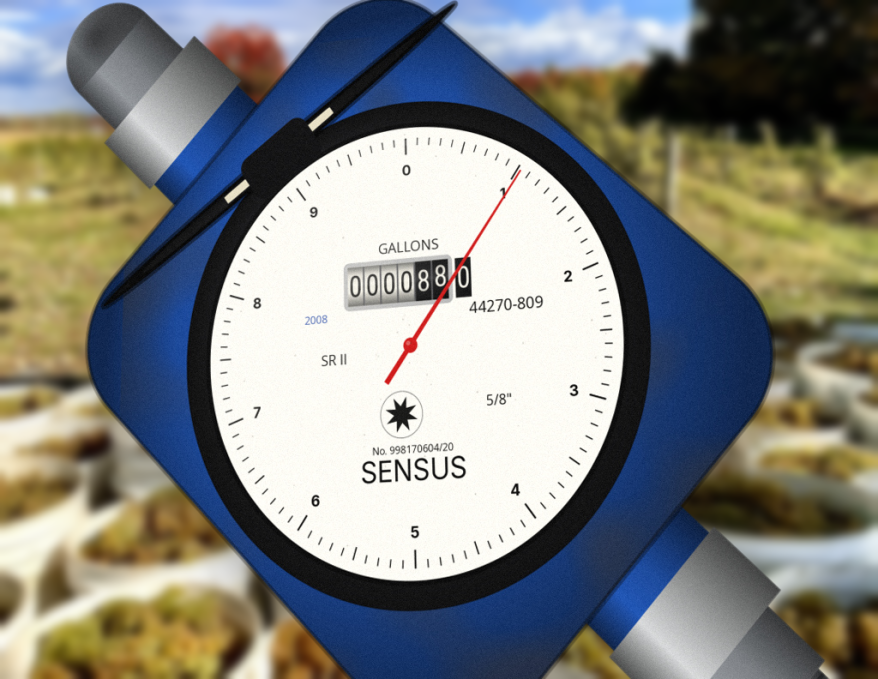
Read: 881.0,gal
